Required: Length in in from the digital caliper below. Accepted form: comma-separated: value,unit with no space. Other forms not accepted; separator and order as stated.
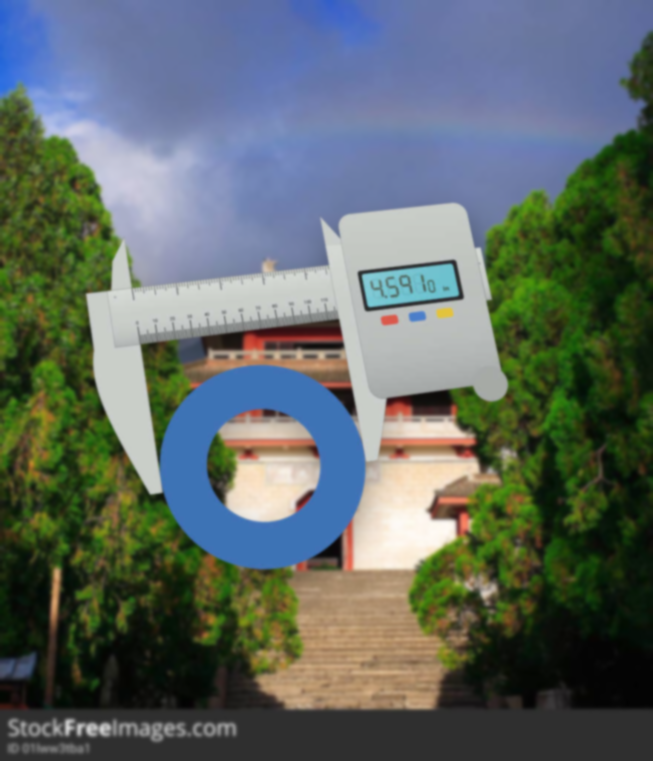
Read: 4.5910,in
